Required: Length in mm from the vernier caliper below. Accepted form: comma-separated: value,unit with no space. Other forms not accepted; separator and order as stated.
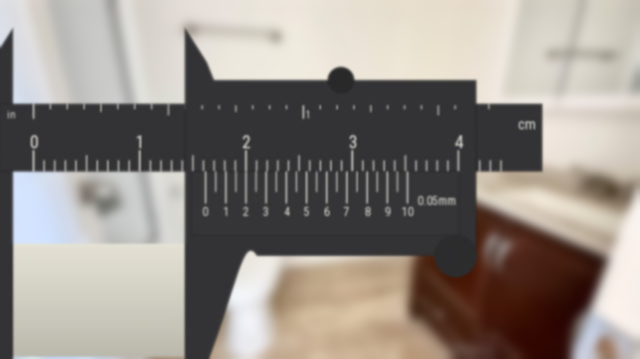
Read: 16.2,mm
